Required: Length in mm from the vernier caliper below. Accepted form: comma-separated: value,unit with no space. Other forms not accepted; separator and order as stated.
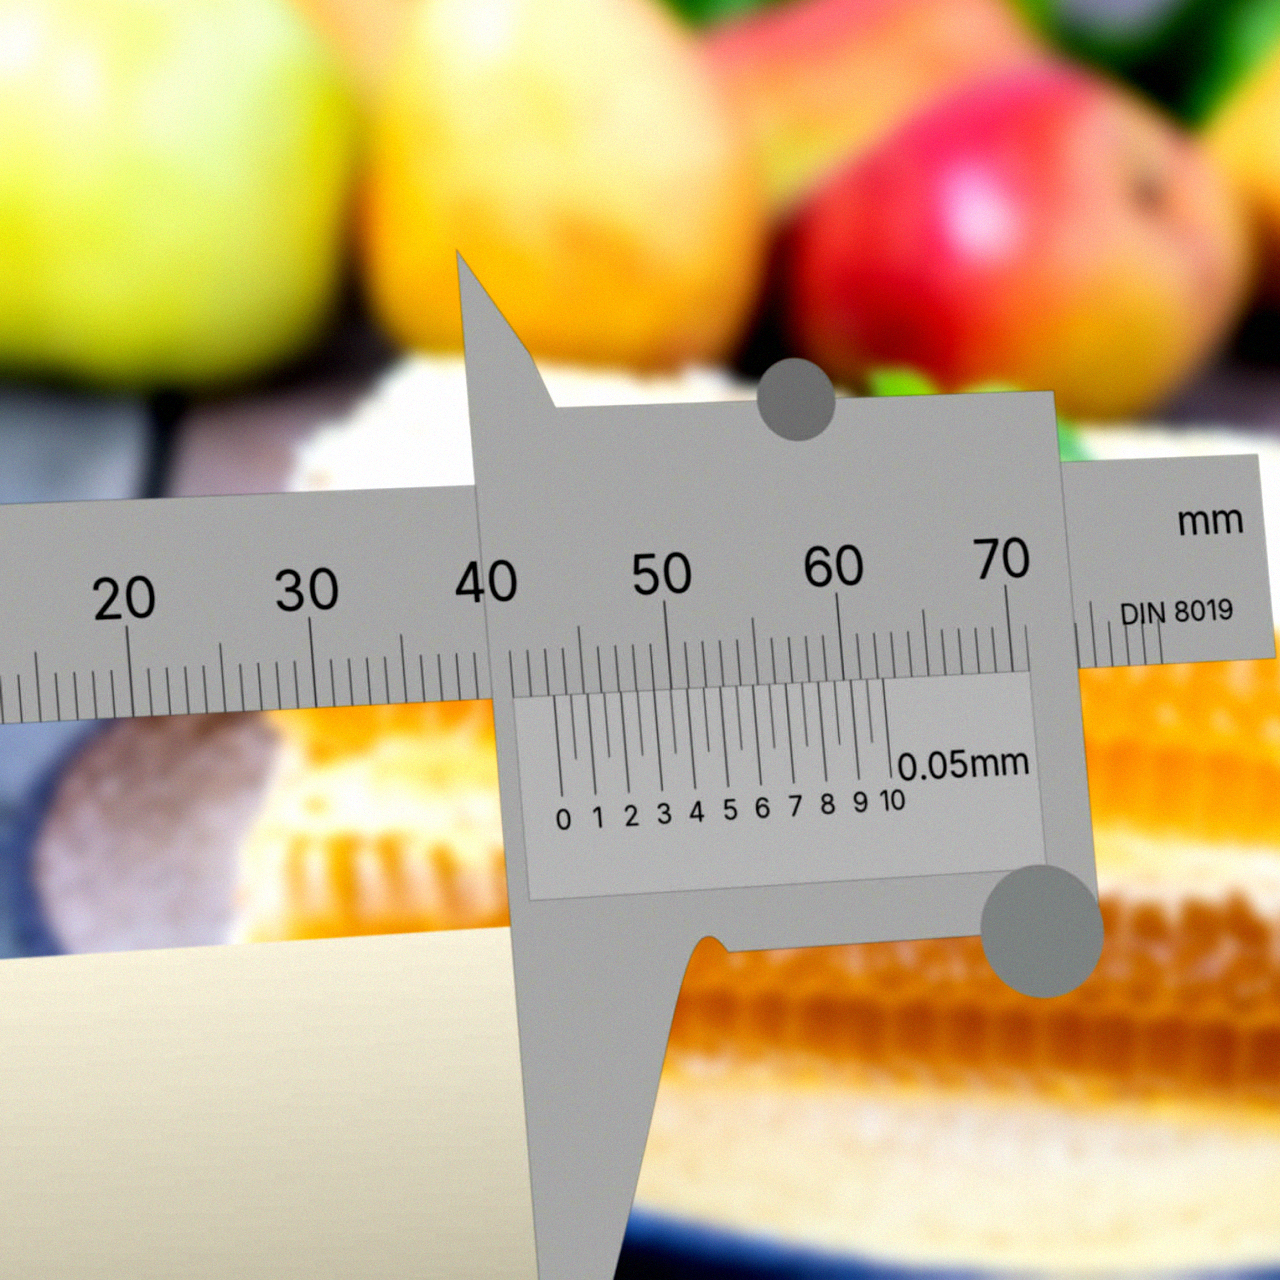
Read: 43.3,mm
